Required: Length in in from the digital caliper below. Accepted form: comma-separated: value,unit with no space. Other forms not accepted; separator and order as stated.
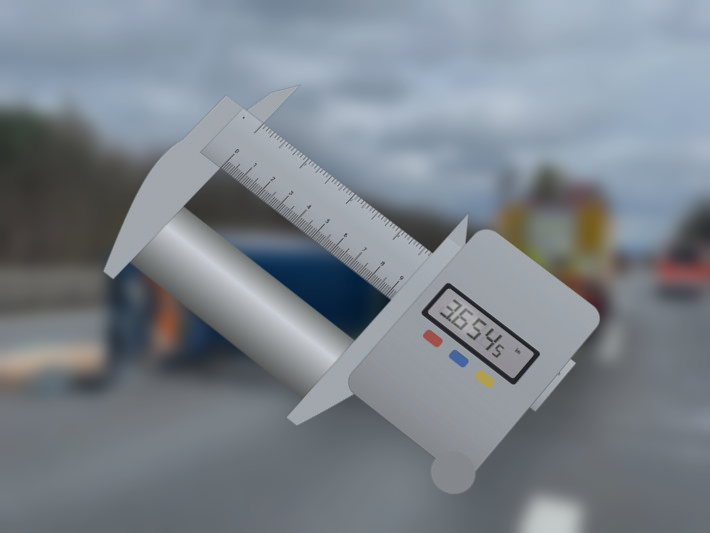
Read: 3.6545,in
